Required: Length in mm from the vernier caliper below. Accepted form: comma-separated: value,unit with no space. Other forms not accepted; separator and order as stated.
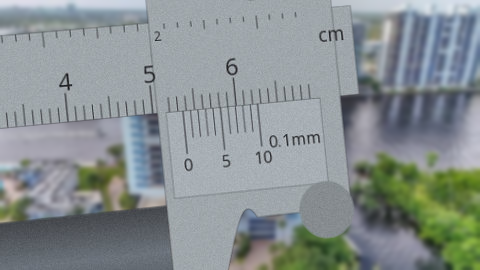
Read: 53.6,mm
